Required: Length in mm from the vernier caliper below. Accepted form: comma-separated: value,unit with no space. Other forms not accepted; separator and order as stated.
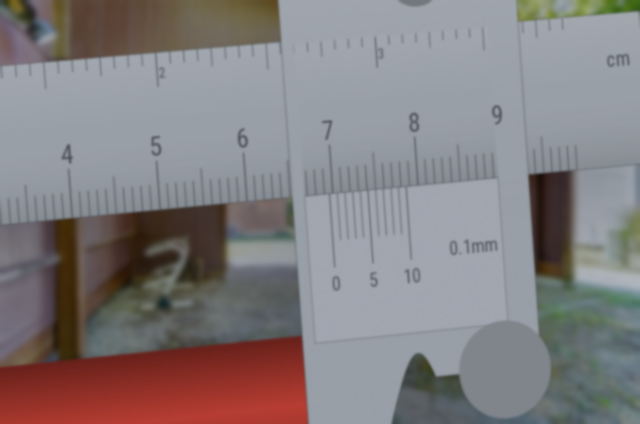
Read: 69.6,mm
